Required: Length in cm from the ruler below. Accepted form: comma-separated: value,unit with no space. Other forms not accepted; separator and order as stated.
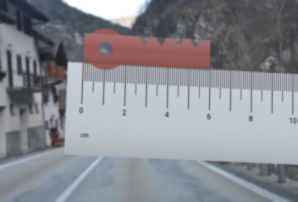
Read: 6,cm
